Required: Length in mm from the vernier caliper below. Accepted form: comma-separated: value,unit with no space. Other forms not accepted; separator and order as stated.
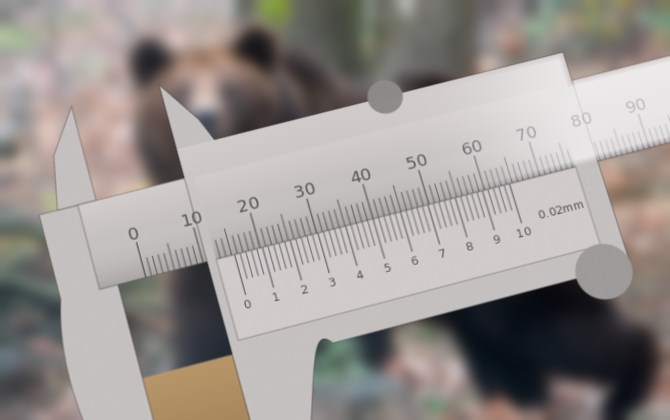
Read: 15.5,mm
